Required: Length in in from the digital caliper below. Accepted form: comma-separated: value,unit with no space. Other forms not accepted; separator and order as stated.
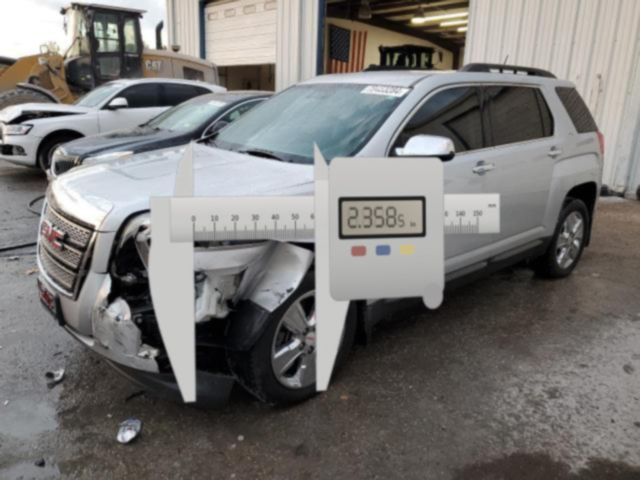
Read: 2.3585,in
